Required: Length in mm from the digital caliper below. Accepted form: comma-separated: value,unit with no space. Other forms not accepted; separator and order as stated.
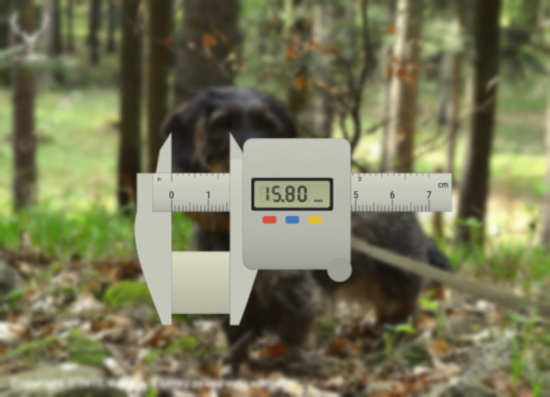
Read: 15.80,mm
